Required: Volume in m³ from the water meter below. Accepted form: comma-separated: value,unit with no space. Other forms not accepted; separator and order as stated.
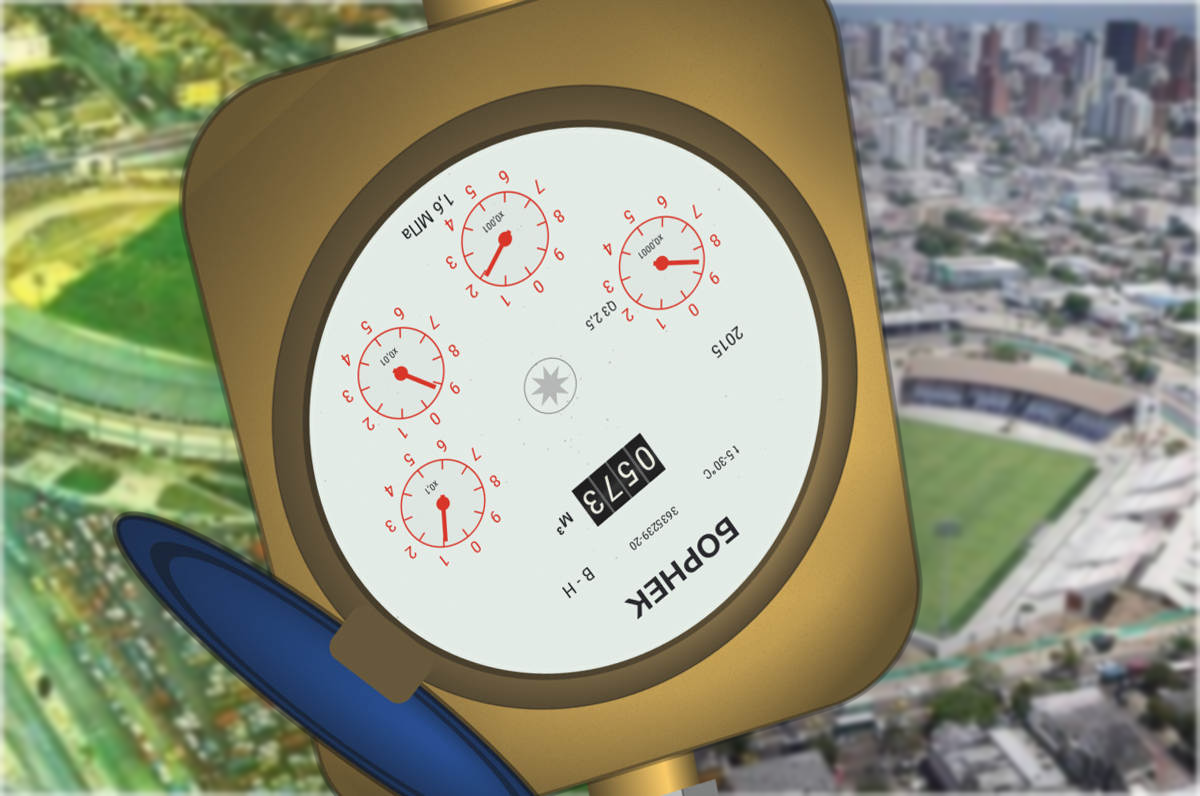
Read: 573.0918,m³
